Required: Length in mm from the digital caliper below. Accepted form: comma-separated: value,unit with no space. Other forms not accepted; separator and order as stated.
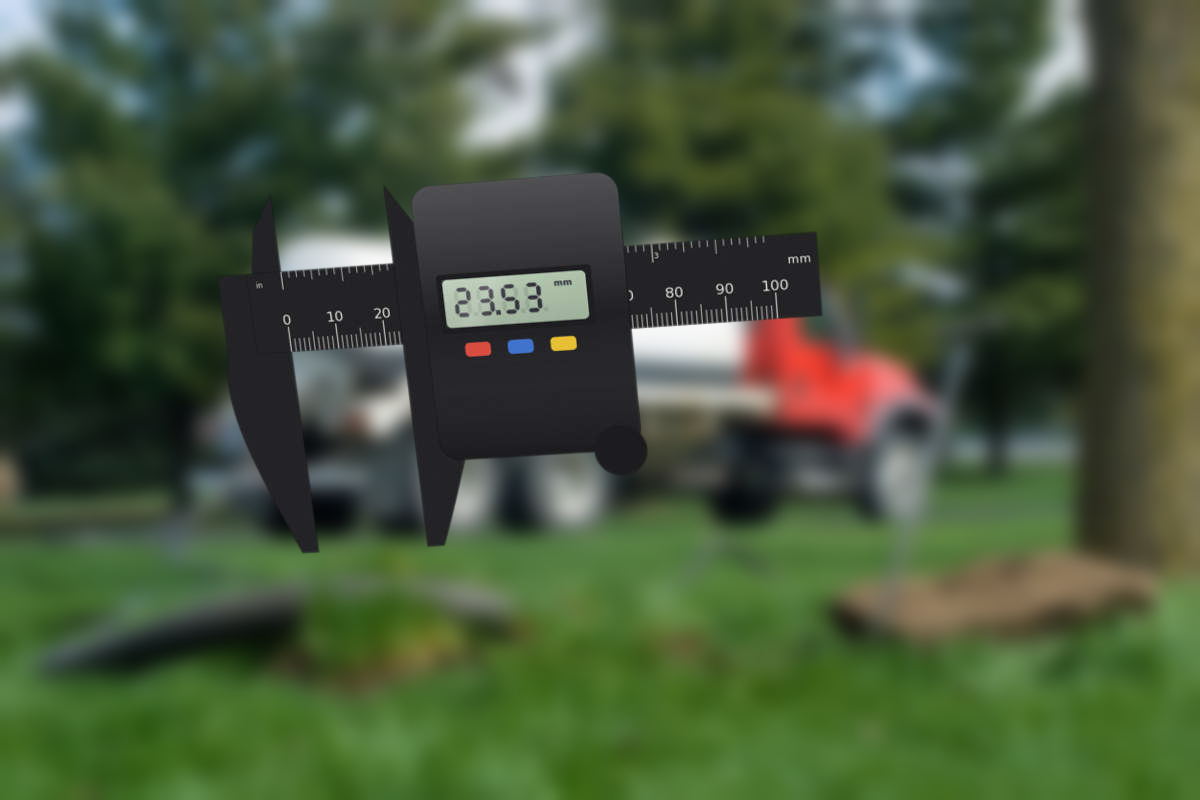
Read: 23.53,mm
